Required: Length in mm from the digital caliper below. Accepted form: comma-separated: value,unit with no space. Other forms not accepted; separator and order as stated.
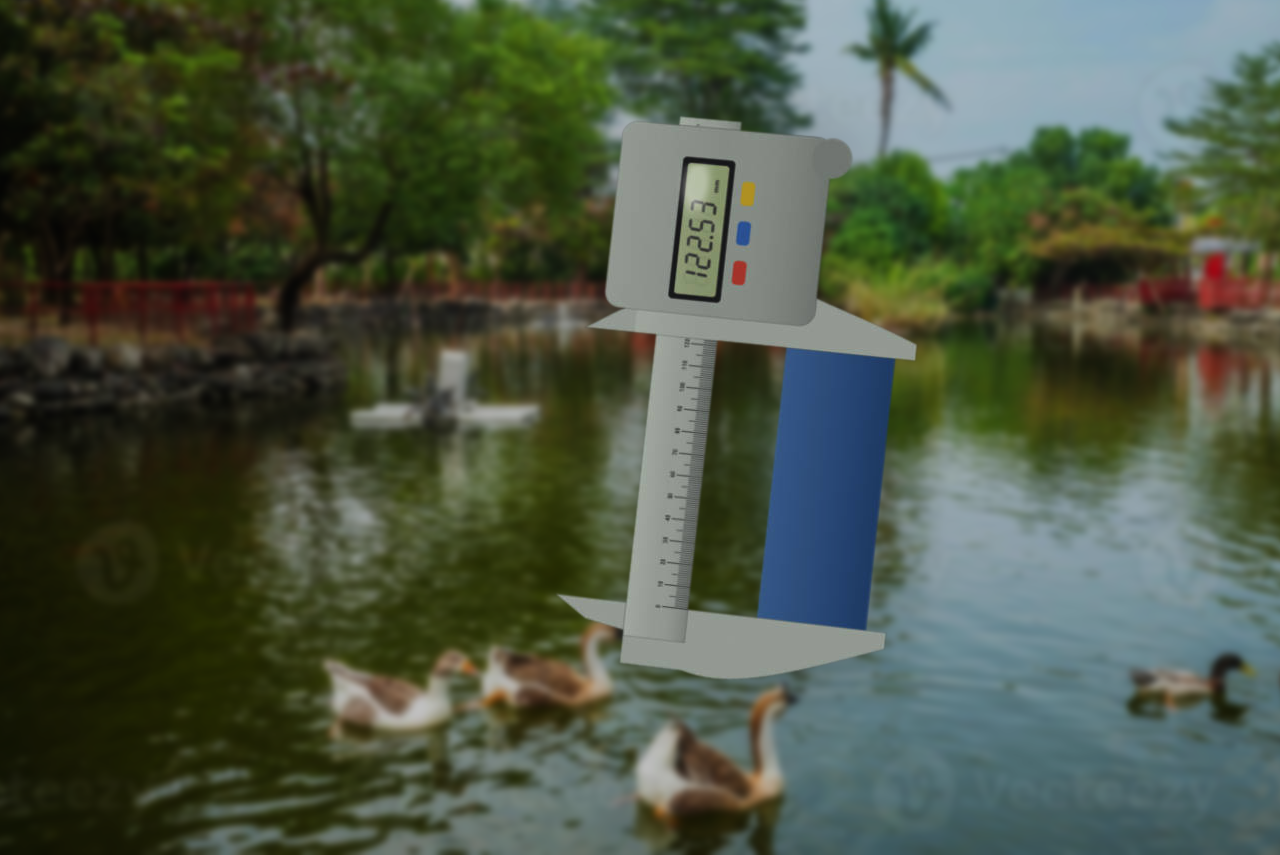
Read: 122.53,mm
